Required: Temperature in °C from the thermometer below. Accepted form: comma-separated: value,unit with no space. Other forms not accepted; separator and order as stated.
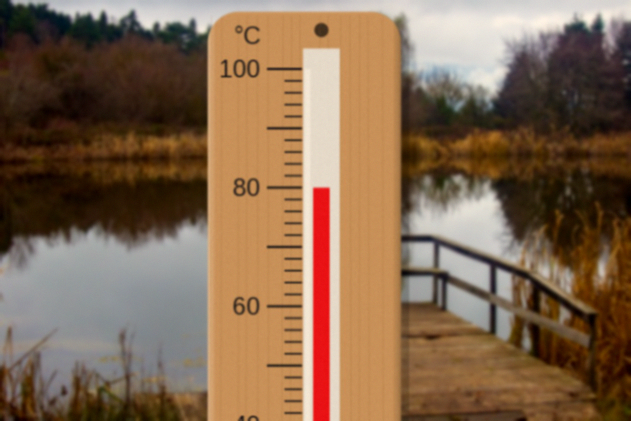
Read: 80,°C
